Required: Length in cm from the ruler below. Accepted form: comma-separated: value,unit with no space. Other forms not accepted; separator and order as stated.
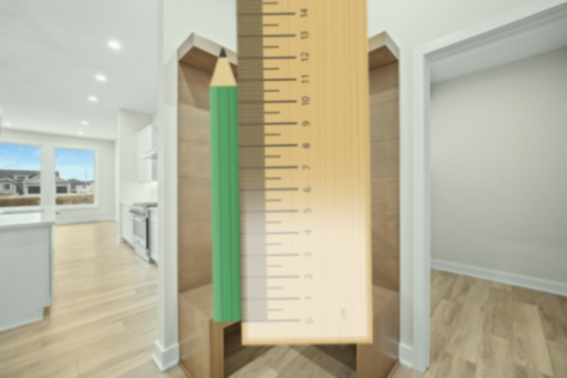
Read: 12.5,cm
